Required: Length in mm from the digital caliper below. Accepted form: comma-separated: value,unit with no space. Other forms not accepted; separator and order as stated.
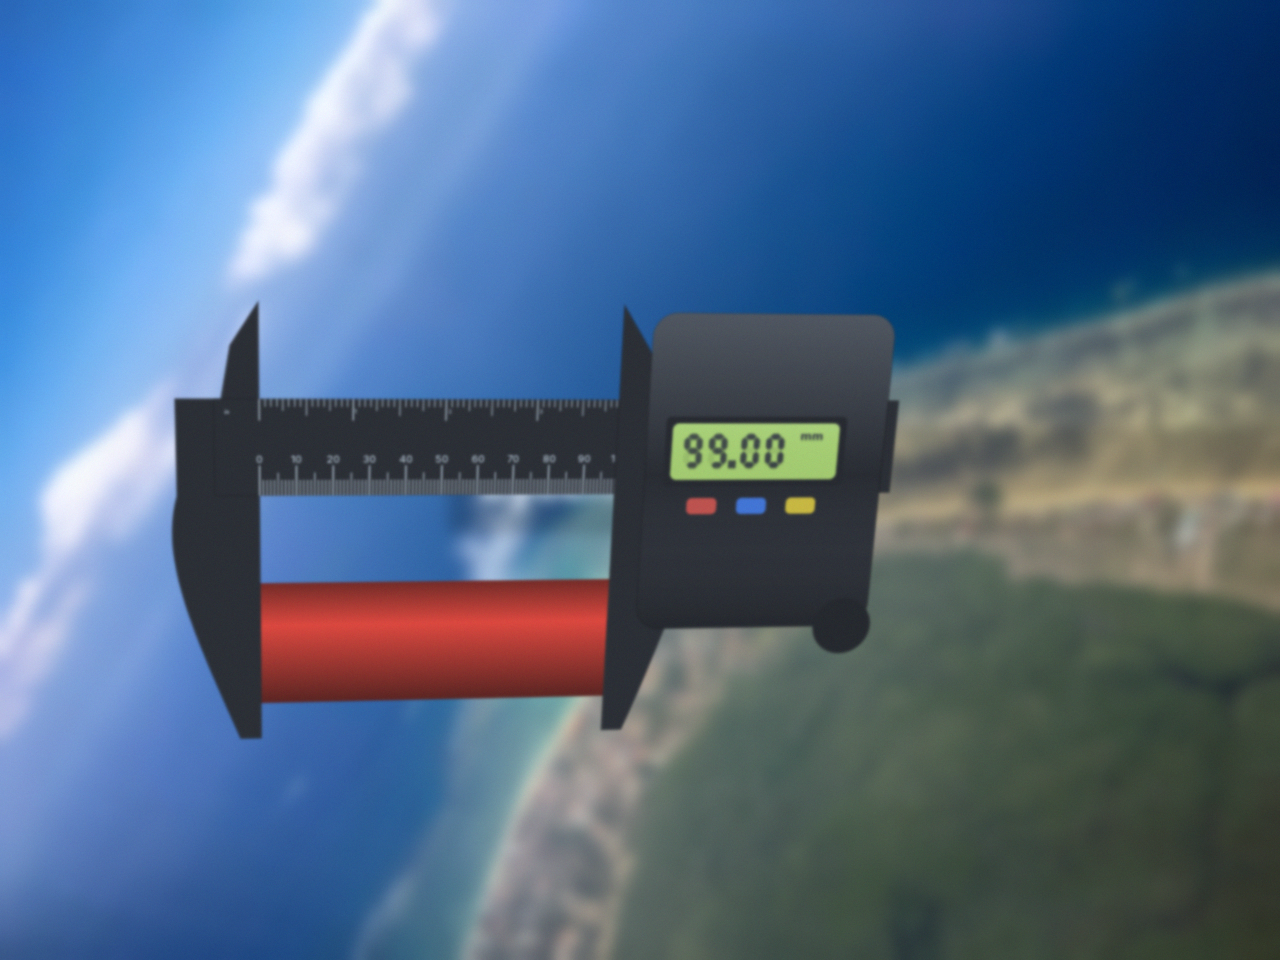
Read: 99.00,mm
